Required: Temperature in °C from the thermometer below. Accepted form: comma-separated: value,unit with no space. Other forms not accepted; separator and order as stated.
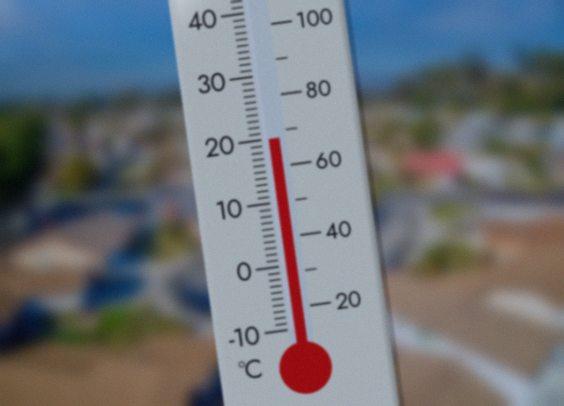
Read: 20,°C
